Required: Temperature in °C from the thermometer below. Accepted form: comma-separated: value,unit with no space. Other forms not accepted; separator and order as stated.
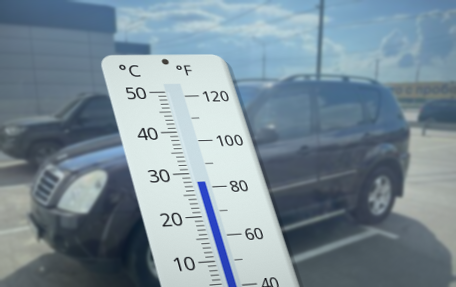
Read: 28,°C
